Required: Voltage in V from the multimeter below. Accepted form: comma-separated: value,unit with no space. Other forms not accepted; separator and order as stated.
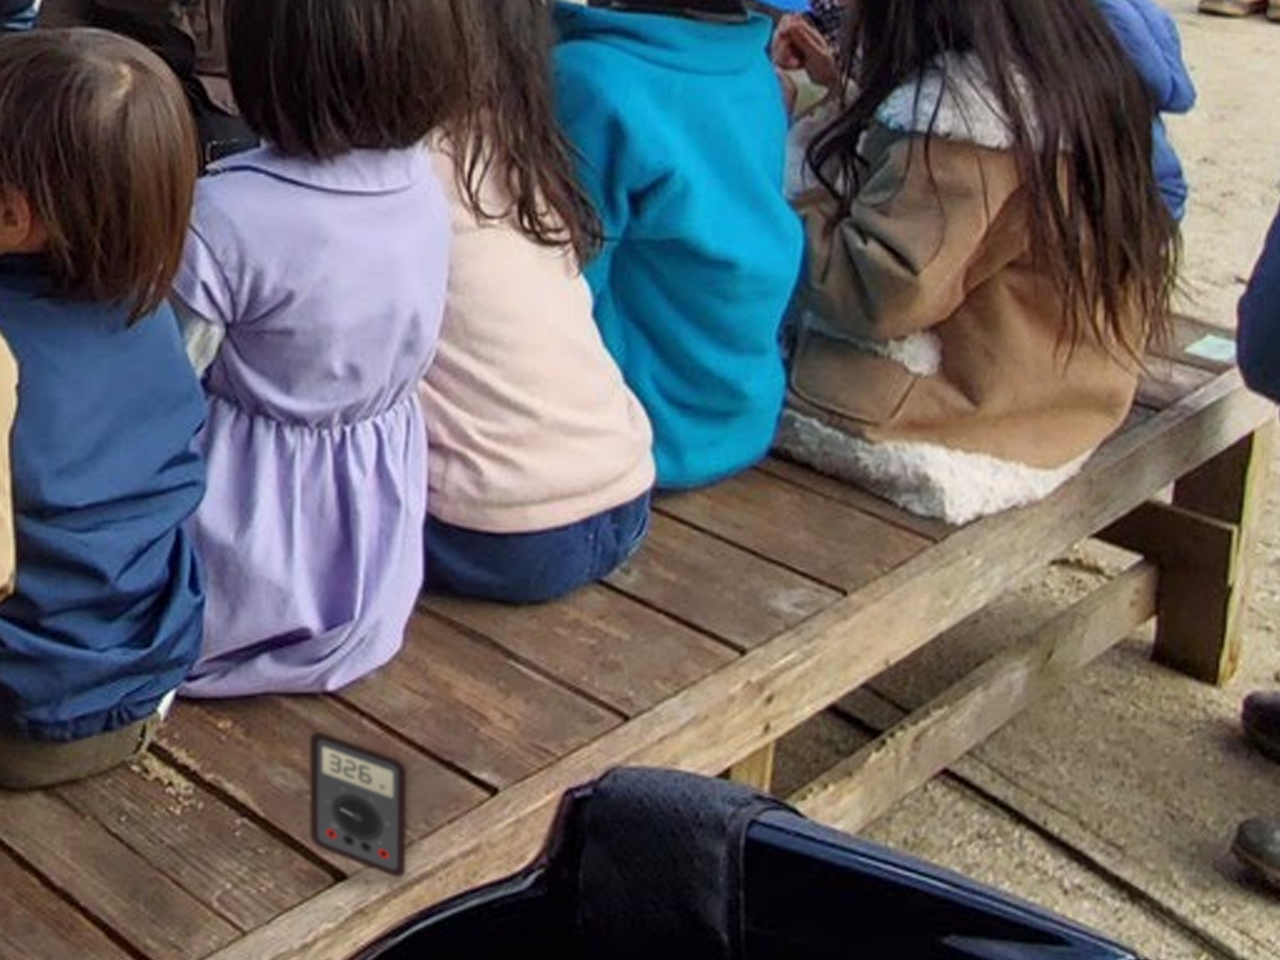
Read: 326,V
